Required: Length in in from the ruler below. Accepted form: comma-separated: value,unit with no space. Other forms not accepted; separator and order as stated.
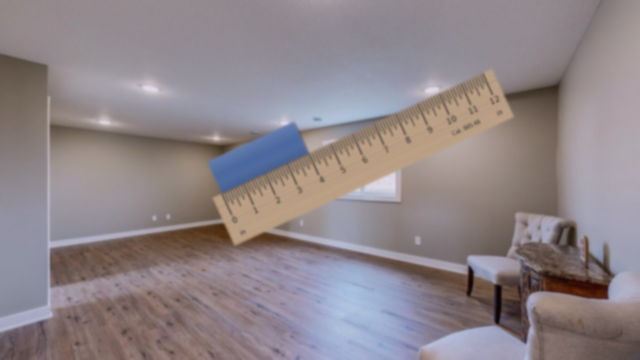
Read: 4,in
